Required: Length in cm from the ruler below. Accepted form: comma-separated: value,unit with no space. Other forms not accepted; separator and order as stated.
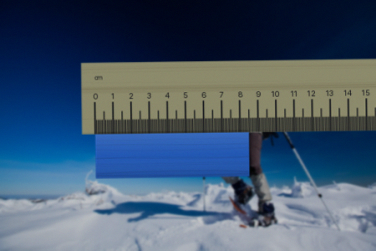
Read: 8.5,cm
